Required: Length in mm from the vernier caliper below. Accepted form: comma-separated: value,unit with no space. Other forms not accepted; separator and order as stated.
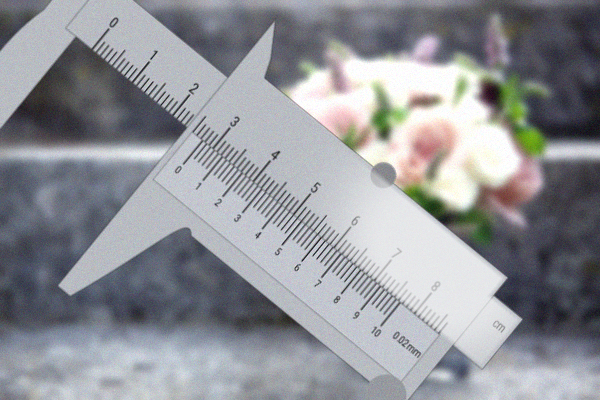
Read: 27.5,mm
